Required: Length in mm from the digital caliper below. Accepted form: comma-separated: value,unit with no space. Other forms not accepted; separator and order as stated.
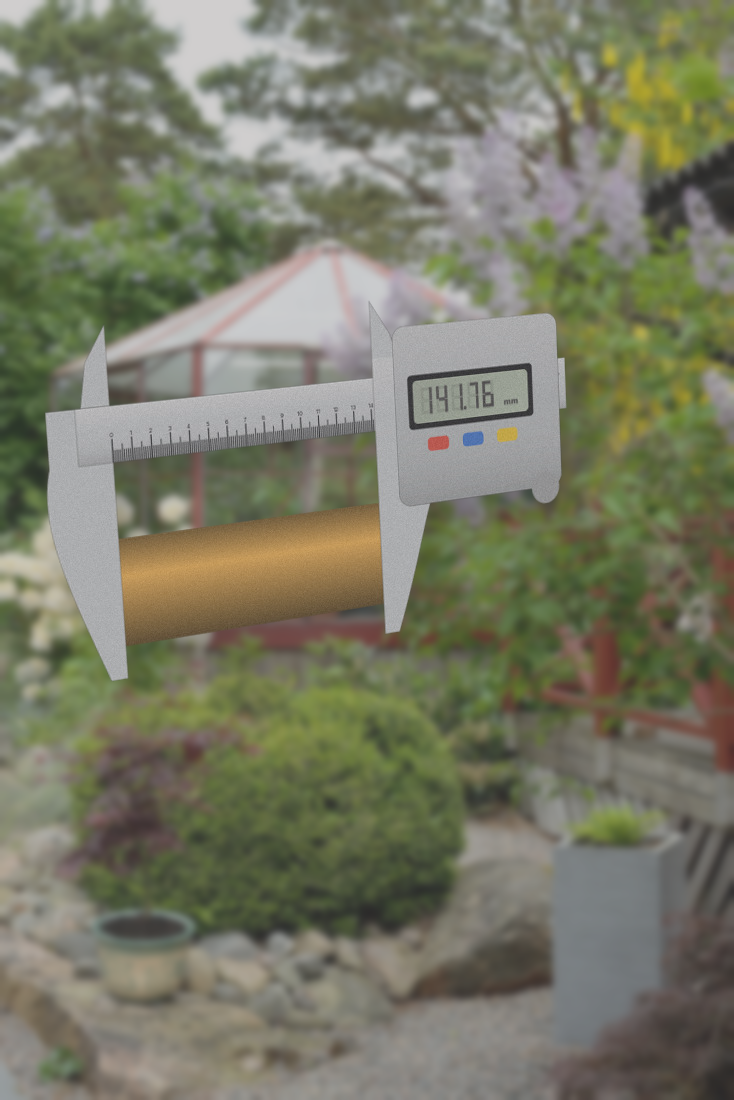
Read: 141.76,mm
